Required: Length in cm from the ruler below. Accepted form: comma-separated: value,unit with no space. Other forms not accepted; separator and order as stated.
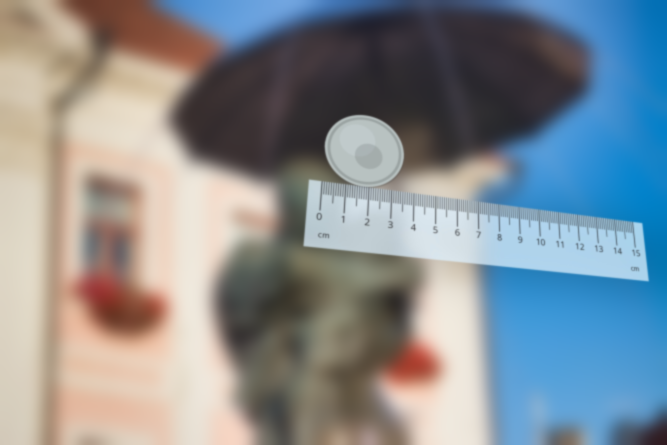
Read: 3.5,cm
